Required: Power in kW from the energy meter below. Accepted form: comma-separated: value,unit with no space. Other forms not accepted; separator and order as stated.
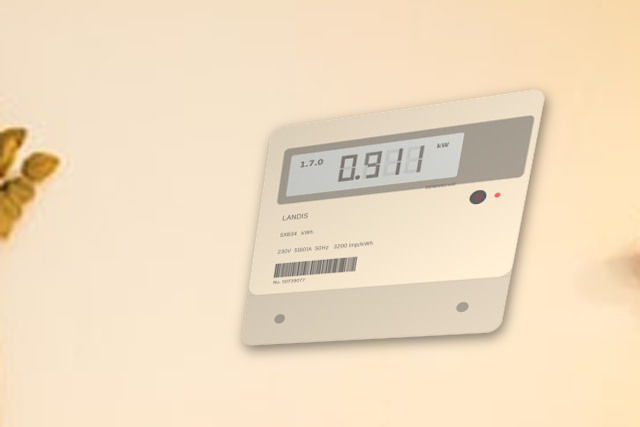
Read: 0.911,kW
